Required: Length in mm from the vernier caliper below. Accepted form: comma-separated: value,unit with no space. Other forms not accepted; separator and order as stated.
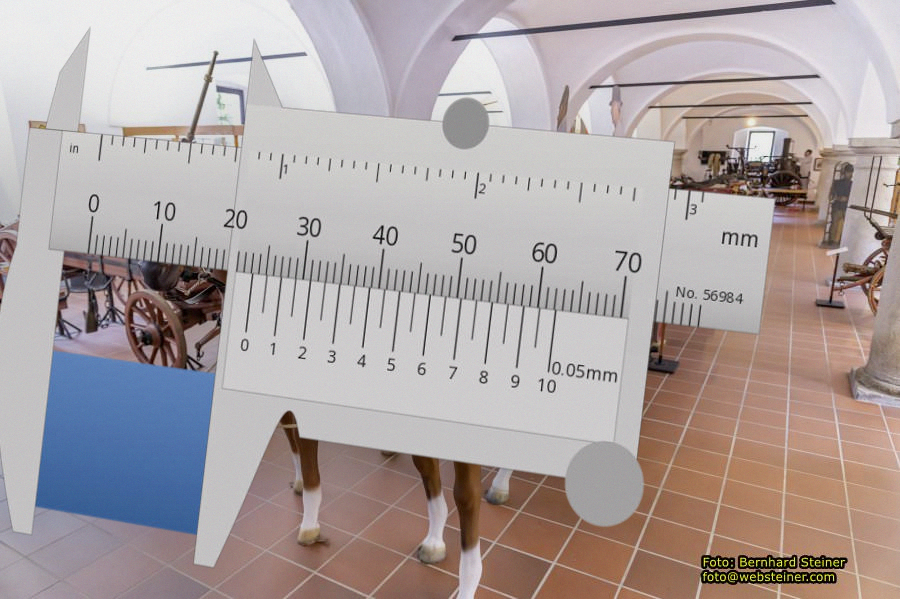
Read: 23.2,mm
